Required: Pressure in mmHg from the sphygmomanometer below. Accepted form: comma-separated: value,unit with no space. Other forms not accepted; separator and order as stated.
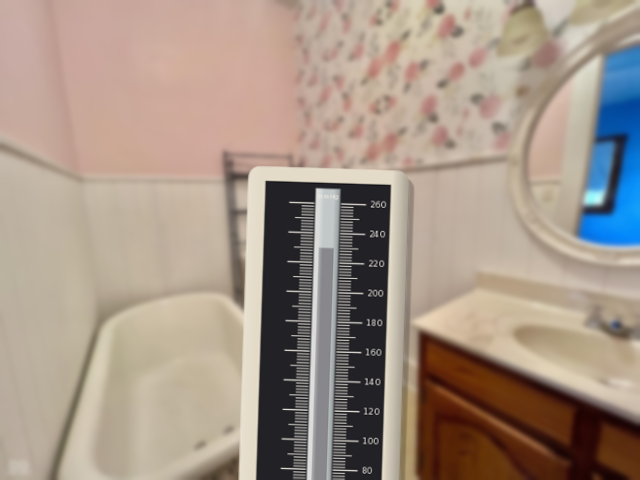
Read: 230,mmHg
